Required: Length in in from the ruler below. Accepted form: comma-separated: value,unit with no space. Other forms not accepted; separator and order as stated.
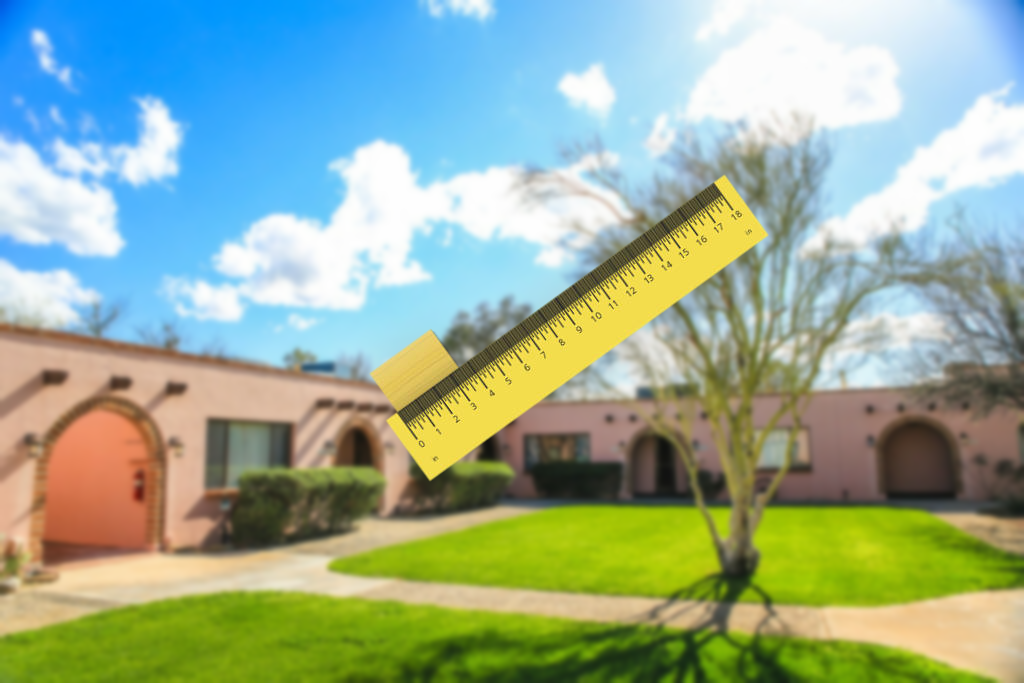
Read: 3.5,in
